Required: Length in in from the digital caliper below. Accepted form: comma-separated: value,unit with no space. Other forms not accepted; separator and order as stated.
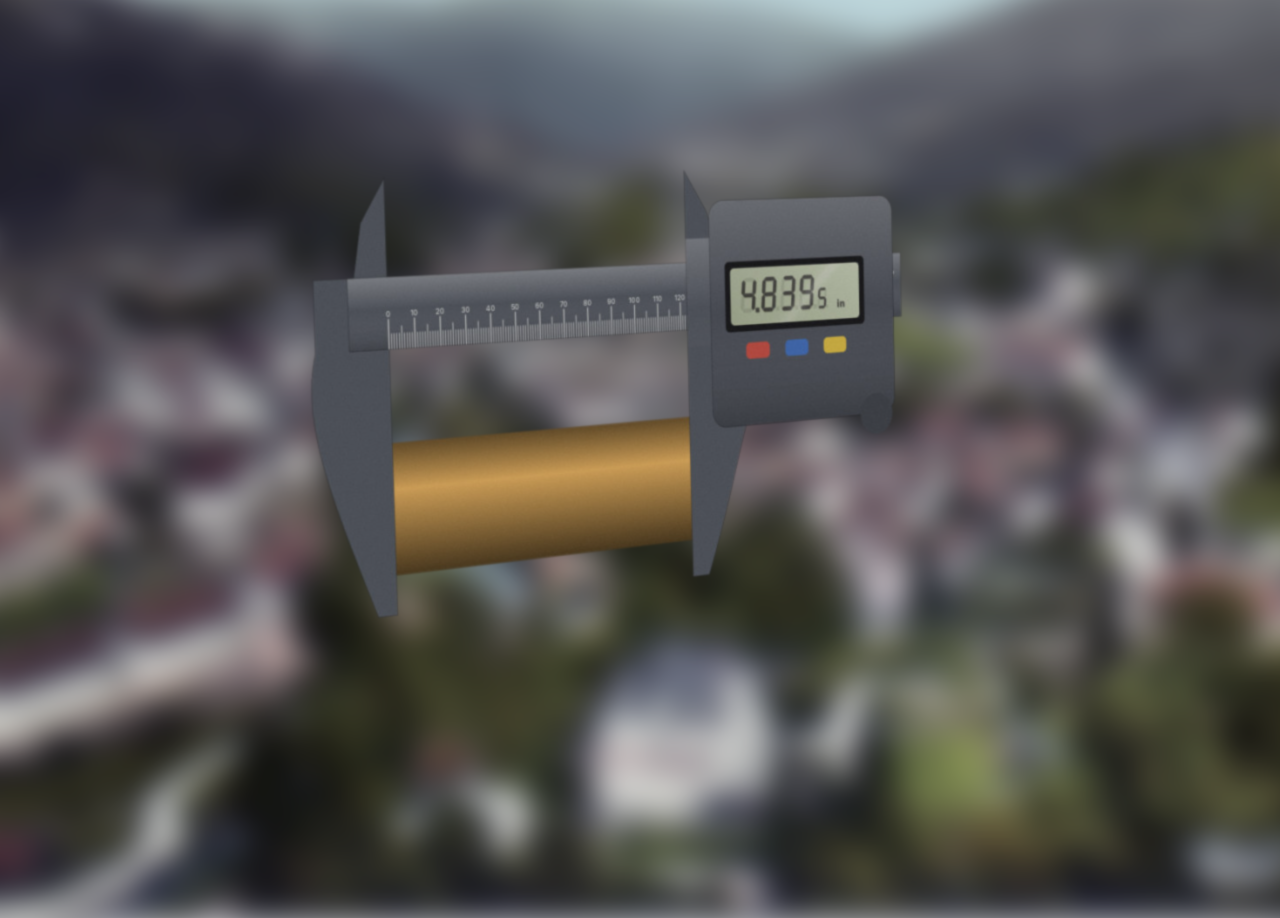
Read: 4.8395,in
